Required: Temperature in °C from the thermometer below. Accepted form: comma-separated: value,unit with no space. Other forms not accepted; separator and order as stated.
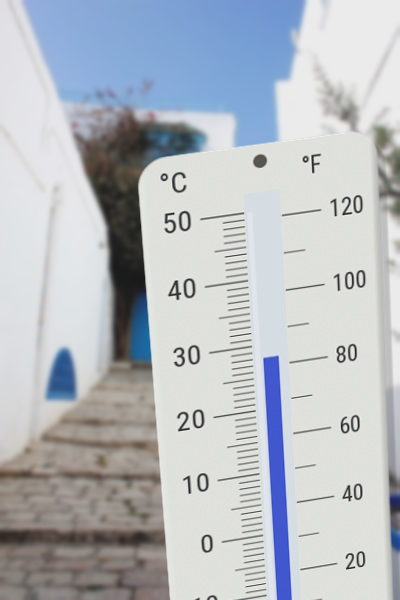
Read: 28,°C
